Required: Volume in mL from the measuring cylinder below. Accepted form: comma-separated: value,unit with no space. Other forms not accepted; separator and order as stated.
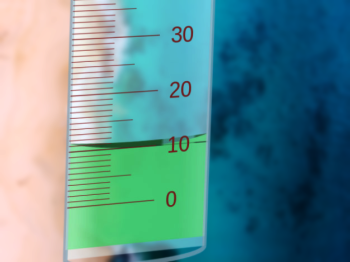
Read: 10,mL
